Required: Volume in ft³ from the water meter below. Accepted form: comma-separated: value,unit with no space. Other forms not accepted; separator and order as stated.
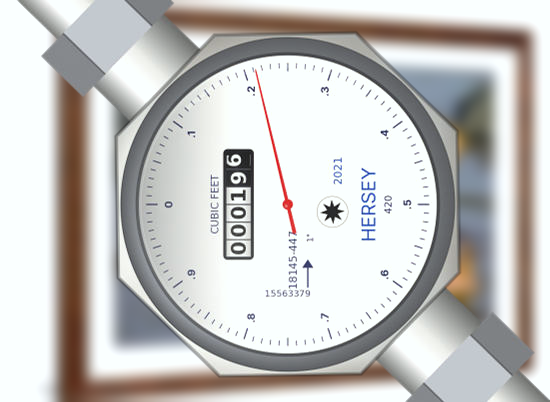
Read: 196.21,ft³
